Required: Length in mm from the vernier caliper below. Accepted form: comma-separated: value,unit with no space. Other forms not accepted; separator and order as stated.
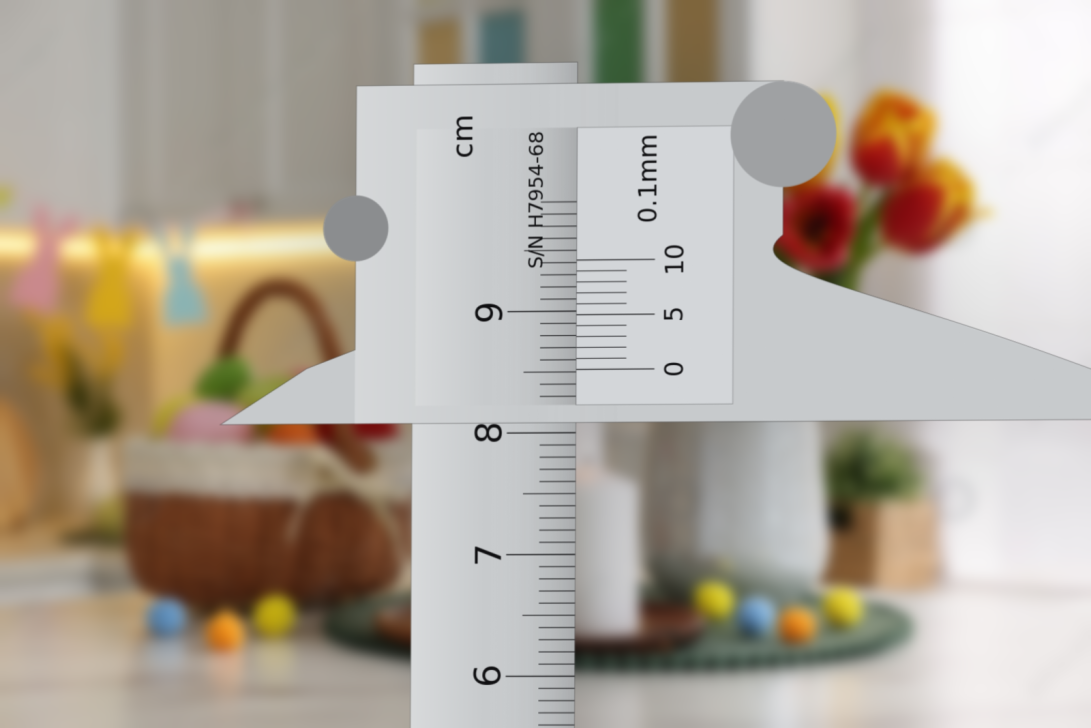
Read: 85.2,mm
